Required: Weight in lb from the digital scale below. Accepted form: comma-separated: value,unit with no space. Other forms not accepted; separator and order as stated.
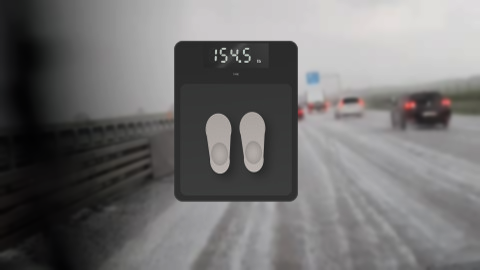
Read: 154.5,lb
